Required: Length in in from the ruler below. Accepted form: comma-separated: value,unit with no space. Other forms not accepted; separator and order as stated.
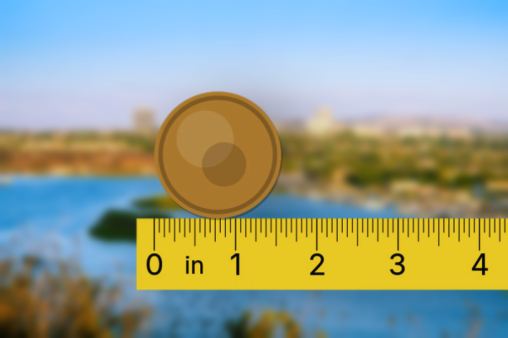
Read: 1.5625,in
